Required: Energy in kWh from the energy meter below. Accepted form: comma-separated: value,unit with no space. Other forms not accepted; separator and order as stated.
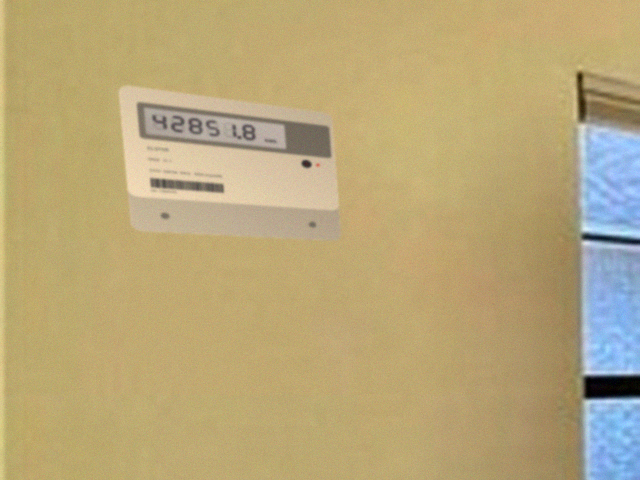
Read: 42851.8,kWh
